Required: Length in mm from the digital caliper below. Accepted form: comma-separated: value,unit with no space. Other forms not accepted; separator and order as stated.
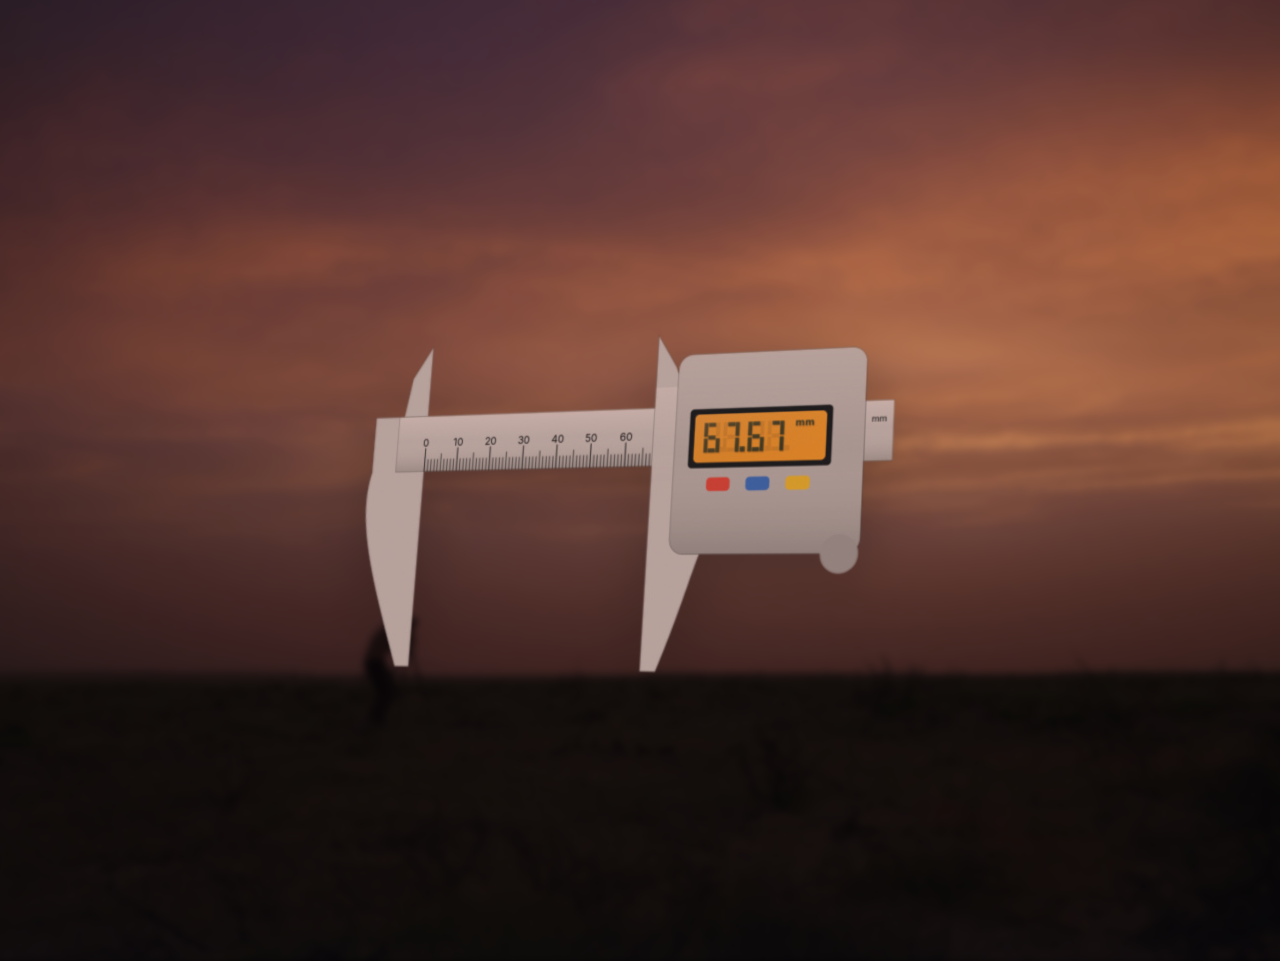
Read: 67.67,mm
